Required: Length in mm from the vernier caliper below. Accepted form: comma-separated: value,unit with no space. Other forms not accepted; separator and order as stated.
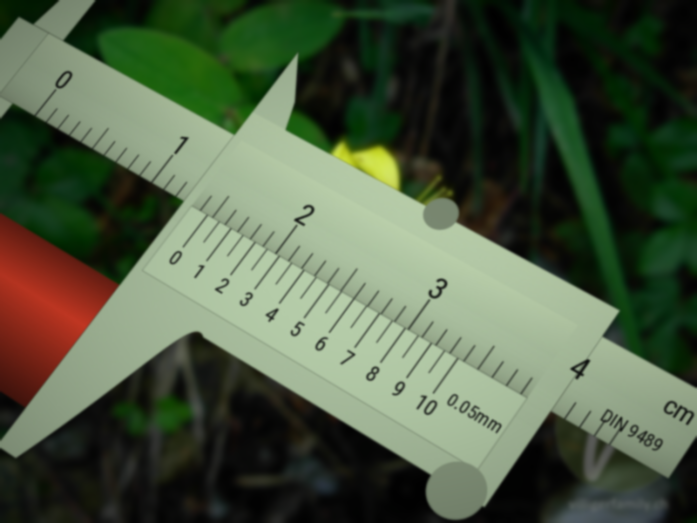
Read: 14.6,mm
